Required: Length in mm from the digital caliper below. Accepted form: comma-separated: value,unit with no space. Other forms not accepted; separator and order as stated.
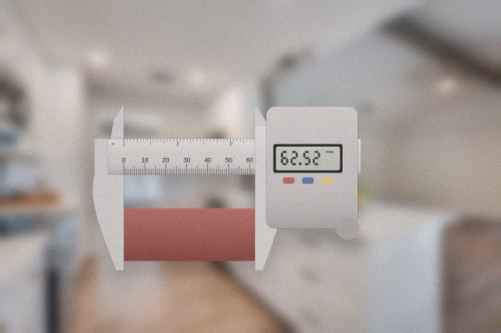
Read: 62.52,mm
